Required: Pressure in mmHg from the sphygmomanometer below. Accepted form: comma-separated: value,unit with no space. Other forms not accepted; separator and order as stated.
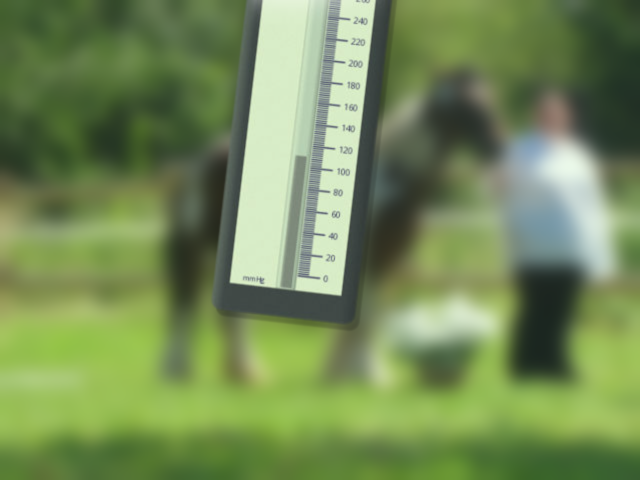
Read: 110,mmHg
